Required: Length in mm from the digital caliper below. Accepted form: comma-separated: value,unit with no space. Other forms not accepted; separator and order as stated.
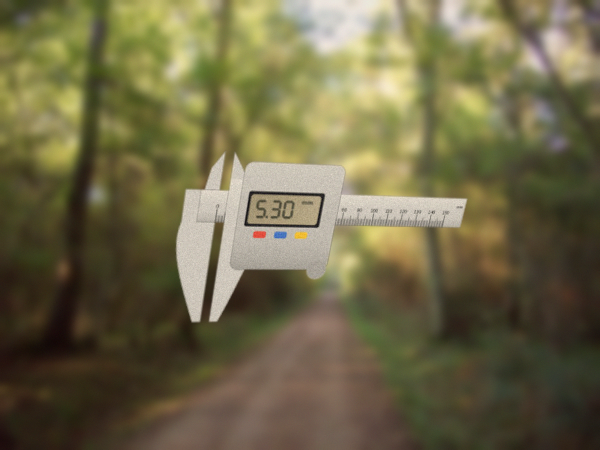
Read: 5.30,mm
